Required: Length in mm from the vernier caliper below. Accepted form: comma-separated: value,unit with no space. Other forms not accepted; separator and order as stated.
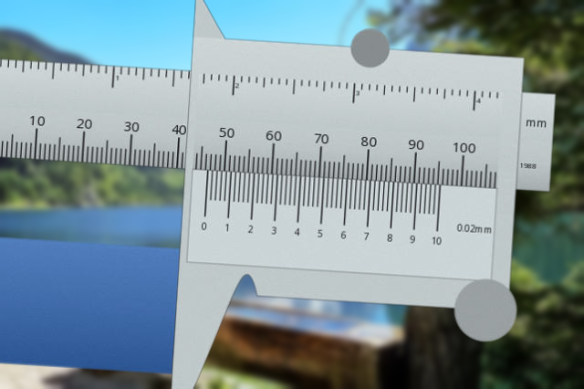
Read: 46.5,mm
